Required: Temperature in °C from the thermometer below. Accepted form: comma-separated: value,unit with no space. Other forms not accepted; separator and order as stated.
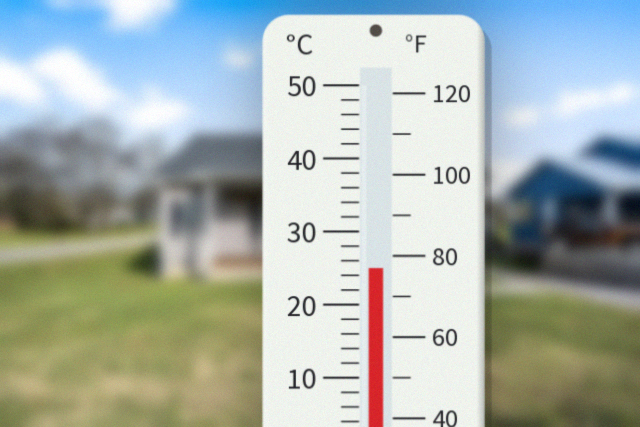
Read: 25,°C
